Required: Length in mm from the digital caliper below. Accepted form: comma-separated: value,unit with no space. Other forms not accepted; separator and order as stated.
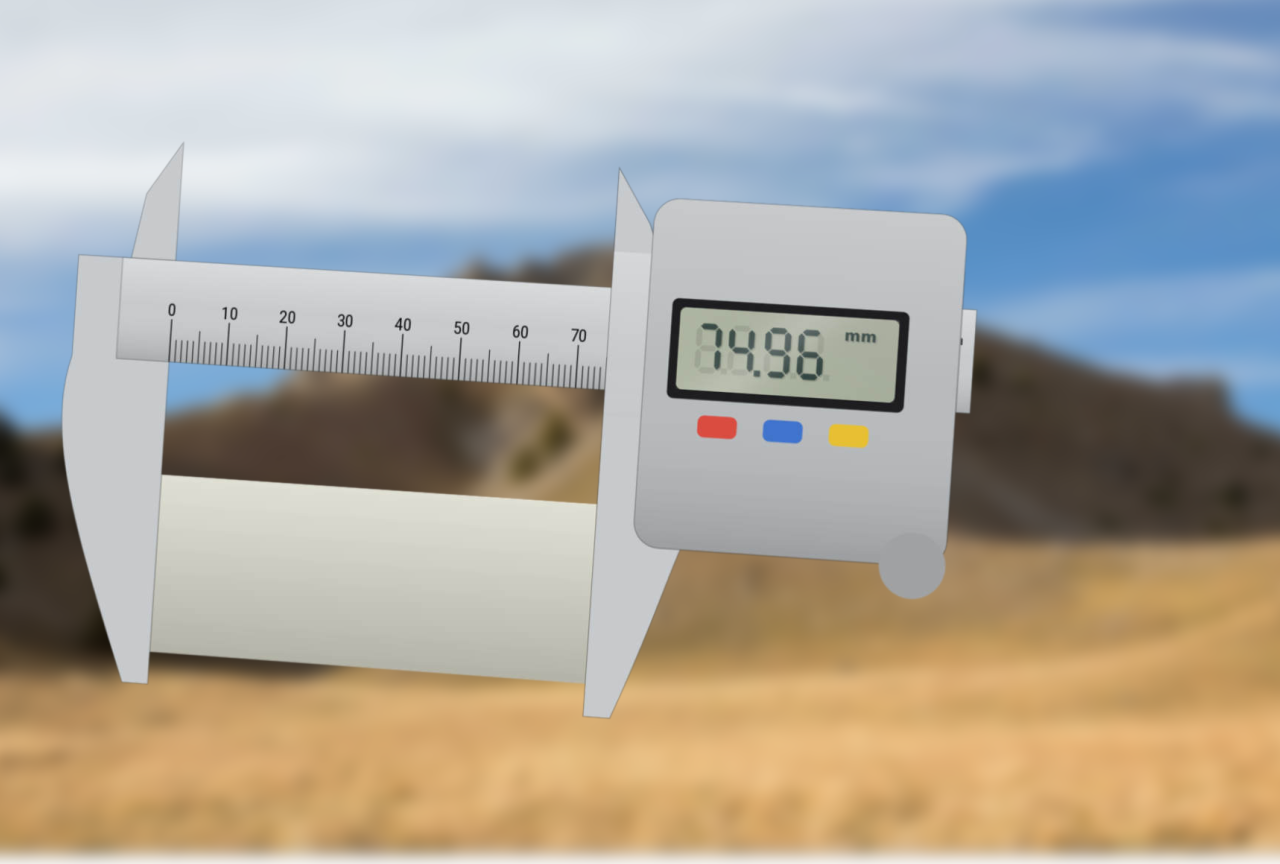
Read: 74.96,mm
